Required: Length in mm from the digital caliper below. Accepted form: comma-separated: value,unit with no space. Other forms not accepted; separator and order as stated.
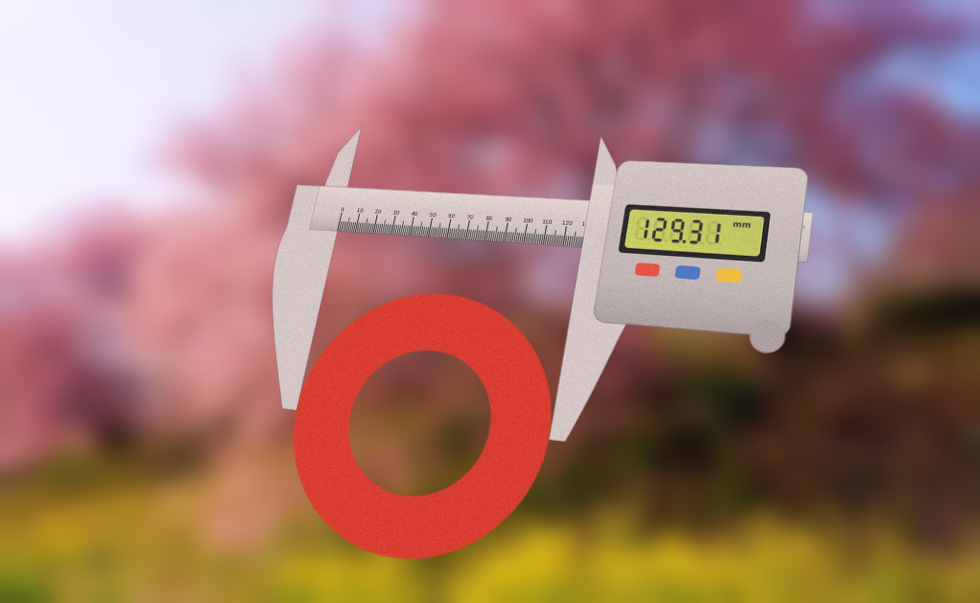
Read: 129.31,mm
